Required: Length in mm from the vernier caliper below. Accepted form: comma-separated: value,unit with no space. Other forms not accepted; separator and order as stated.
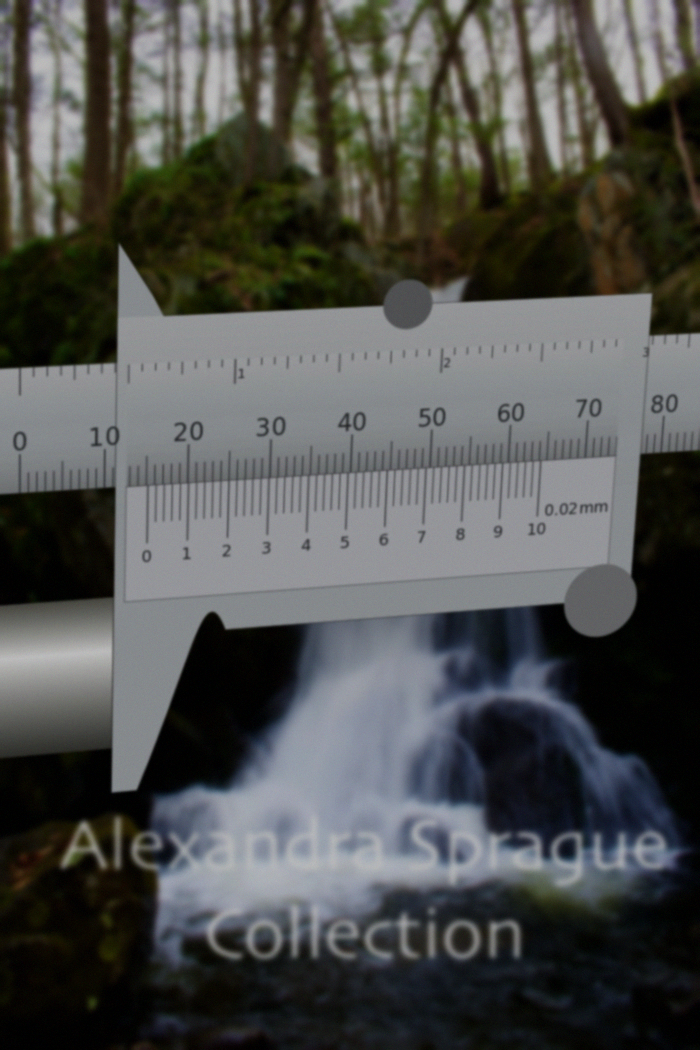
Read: 15.2,mm
